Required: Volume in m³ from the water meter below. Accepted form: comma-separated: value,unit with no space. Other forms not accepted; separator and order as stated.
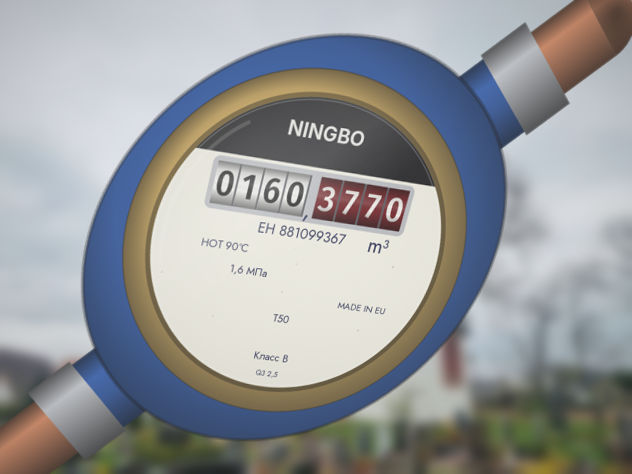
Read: 160.3770,m³
